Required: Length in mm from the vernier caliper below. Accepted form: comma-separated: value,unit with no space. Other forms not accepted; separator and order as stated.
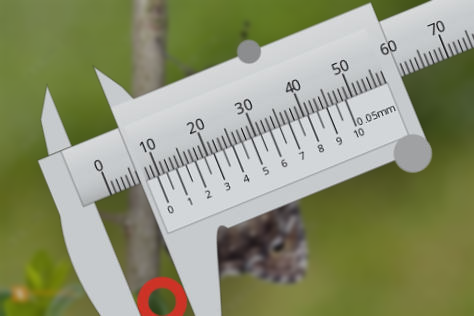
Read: 9.6,mm
